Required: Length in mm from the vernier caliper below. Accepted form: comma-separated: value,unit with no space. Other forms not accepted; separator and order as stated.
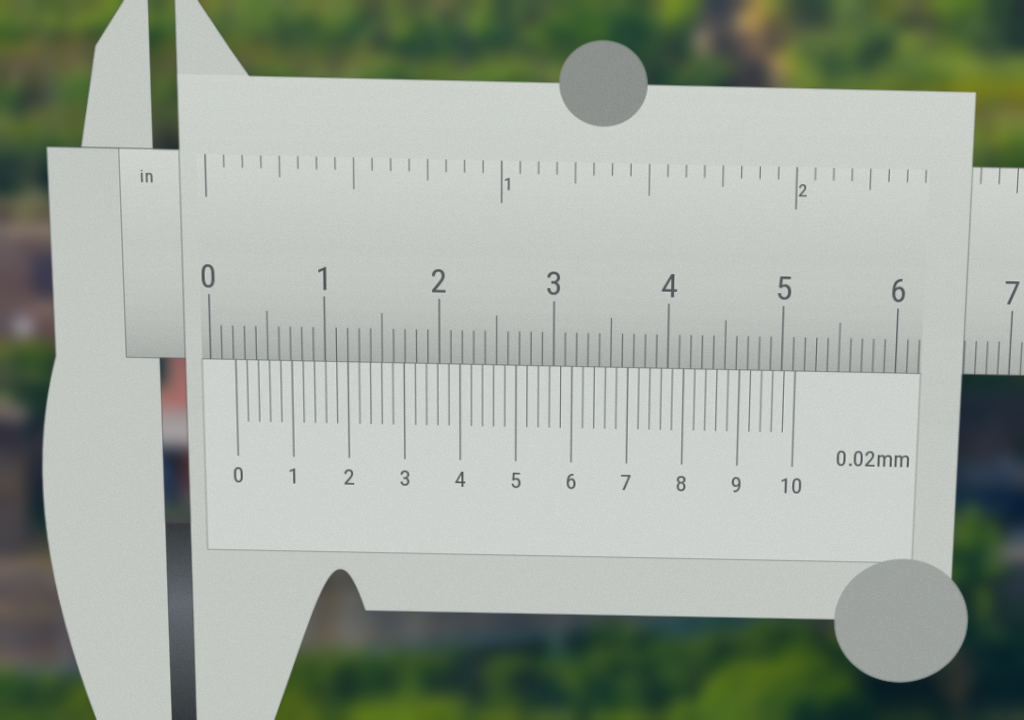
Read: 2.2,mm
